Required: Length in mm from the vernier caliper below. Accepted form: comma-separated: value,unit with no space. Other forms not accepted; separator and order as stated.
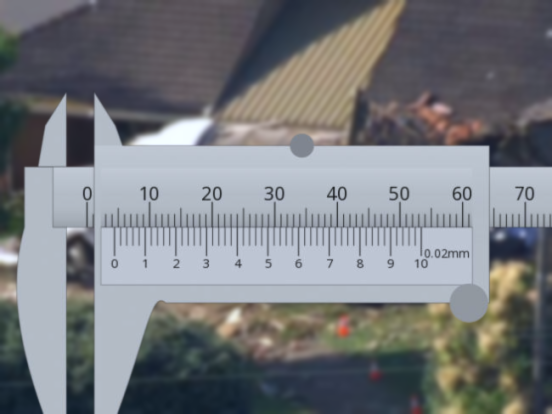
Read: 4.4,mm
